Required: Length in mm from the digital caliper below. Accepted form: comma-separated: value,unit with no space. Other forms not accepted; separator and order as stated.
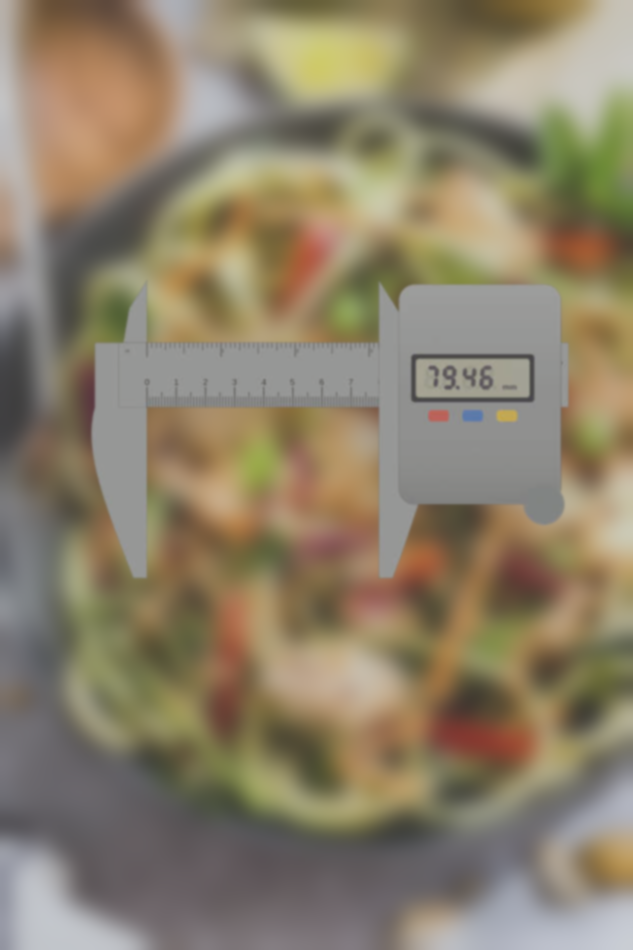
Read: 79.46,mm
